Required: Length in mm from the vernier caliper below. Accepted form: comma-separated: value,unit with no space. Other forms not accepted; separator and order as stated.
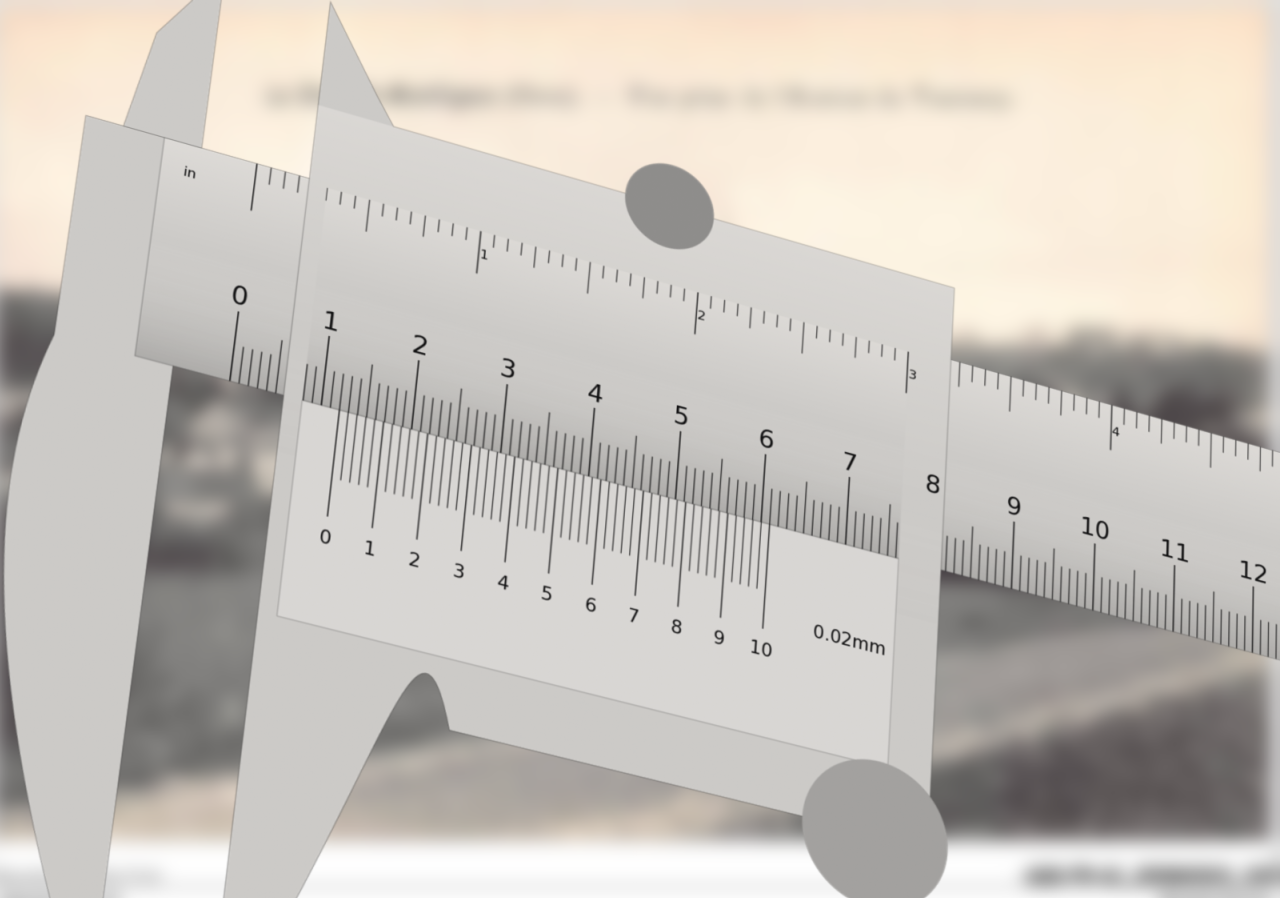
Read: 12.0,mm
